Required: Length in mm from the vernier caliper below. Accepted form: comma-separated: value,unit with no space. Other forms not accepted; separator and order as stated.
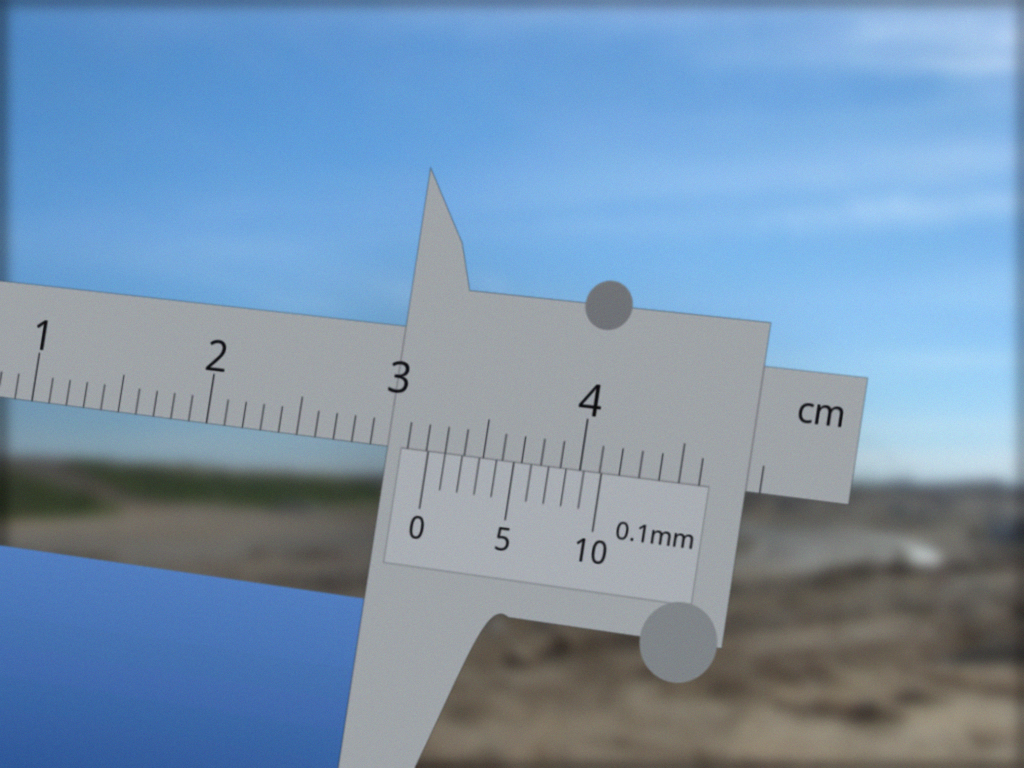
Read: 32.1,mm
